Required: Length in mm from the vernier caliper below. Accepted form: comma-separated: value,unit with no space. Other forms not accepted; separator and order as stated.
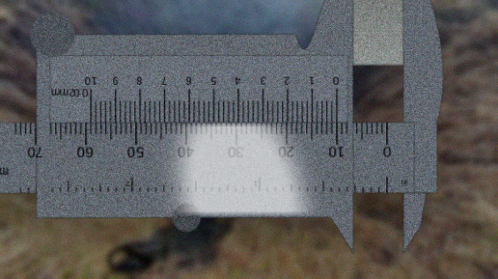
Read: 10.0,mm
